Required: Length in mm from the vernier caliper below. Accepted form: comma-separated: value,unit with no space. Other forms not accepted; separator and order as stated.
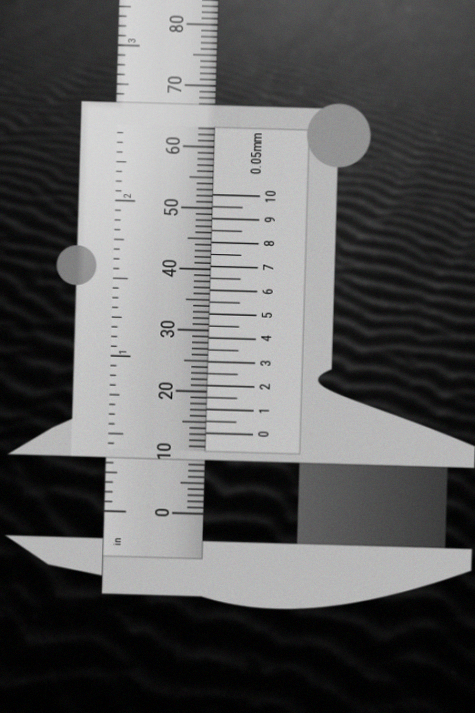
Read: 13.2,mm
